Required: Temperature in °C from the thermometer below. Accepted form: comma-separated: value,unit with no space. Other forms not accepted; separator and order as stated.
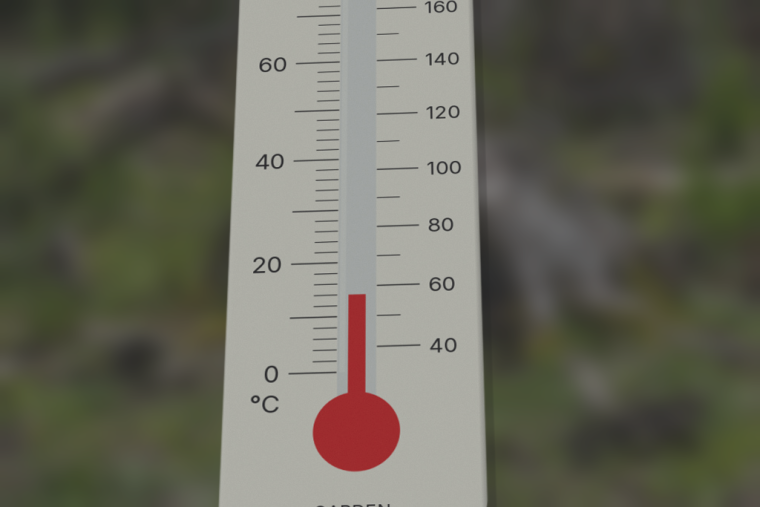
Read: 14,°C
